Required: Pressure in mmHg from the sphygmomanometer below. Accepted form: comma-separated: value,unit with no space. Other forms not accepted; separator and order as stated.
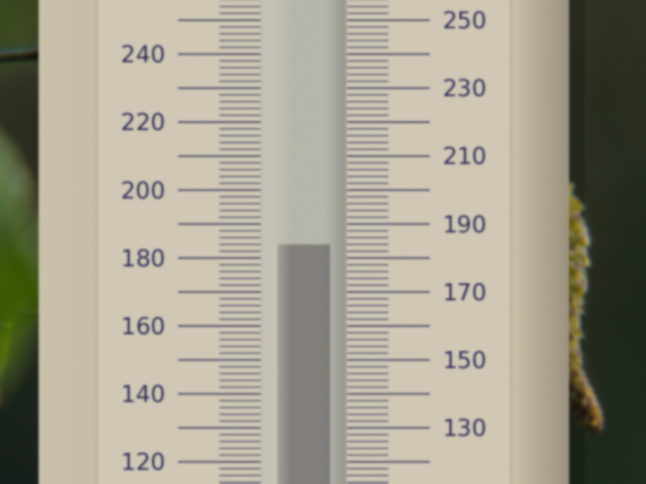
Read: 184,mmHg
